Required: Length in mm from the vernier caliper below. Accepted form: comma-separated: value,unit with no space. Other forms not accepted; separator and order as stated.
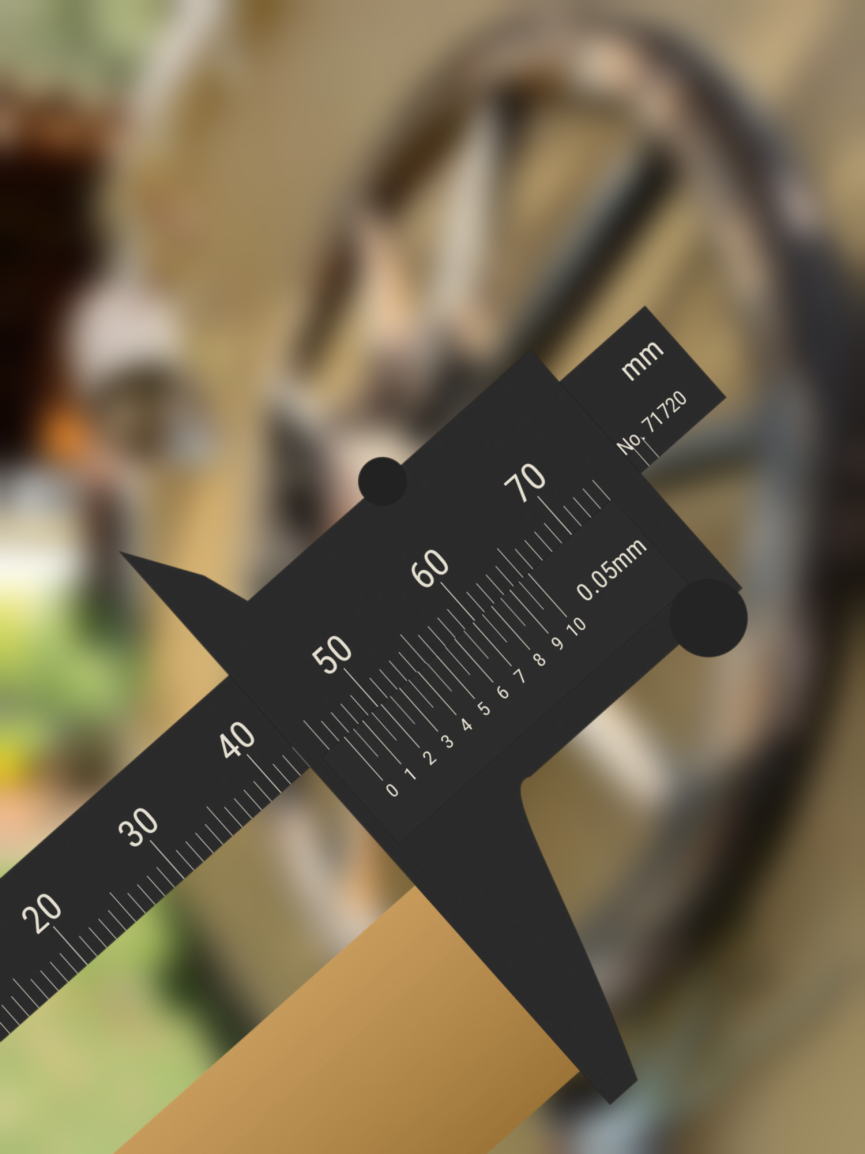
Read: 46.5,mm
